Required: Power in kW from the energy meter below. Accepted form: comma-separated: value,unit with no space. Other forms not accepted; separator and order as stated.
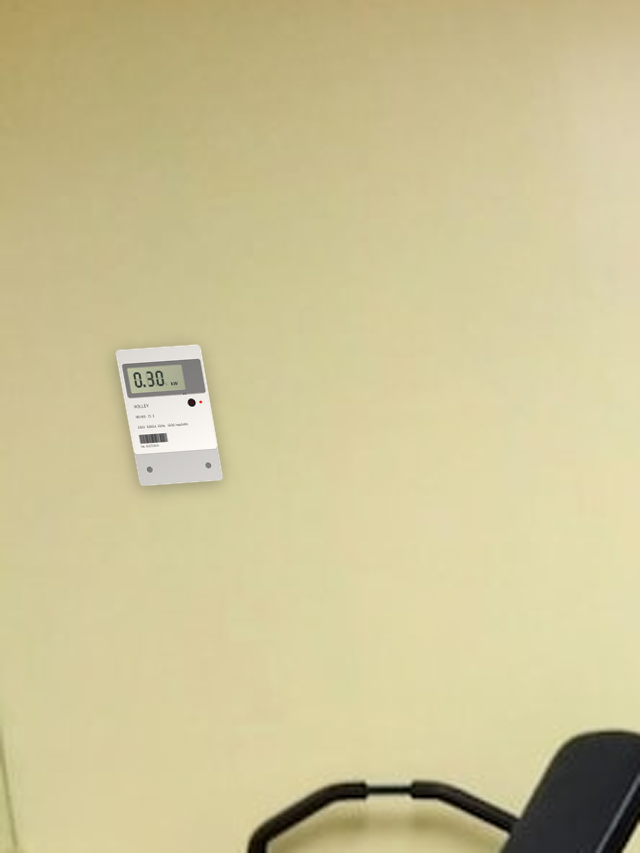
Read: 0.30,kW
